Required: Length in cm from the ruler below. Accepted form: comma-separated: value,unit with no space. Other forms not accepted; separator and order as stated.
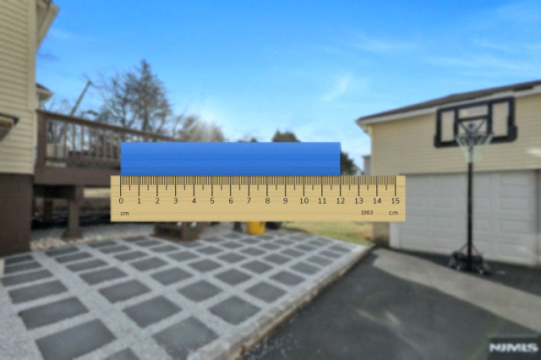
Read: 12,cm
